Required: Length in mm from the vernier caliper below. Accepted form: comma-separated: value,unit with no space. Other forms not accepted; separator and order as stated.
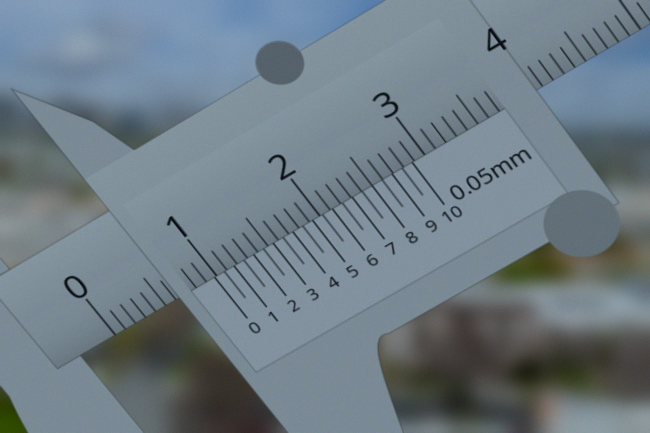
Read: 9.8,mm
